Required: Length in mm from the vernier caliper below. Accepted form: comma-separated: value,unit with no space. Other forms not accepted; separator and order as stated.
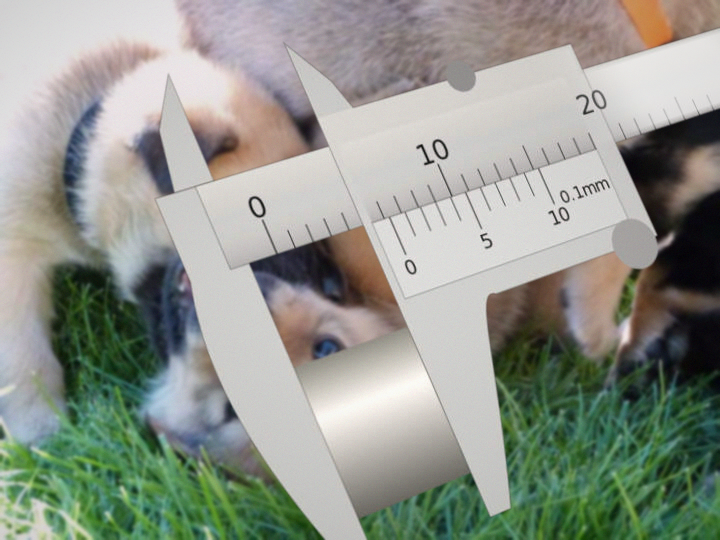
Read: 6.3,mm
